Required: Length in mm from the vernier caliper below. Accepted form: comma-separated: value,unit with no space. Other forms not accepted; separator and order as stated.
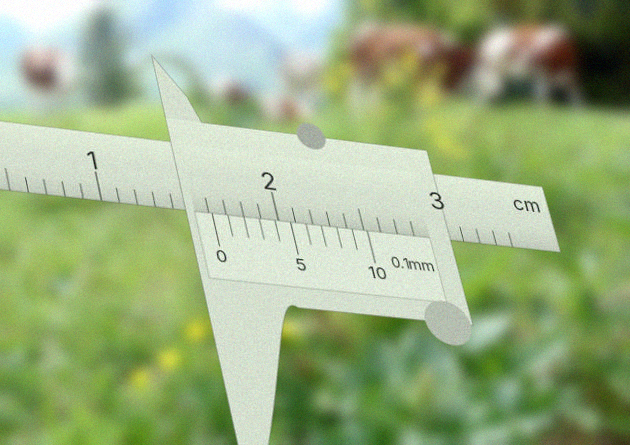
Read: 16.2,mm
